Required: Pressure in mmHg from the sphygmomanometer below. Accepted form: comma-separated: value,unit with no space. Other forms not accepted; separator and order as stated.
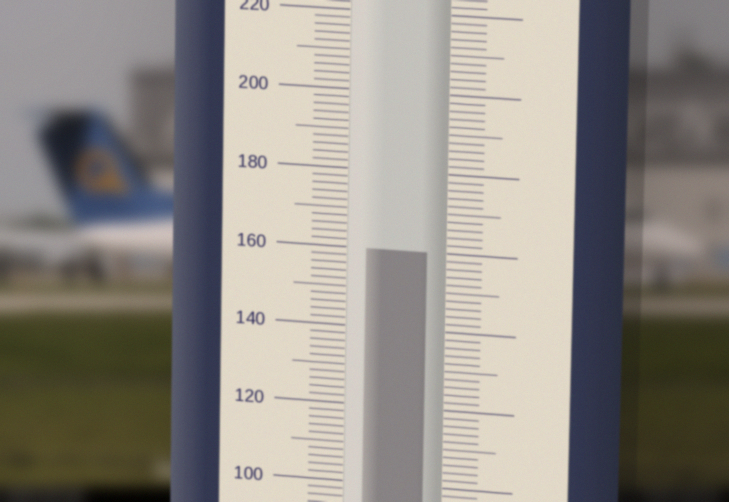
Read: 160,mmHg
